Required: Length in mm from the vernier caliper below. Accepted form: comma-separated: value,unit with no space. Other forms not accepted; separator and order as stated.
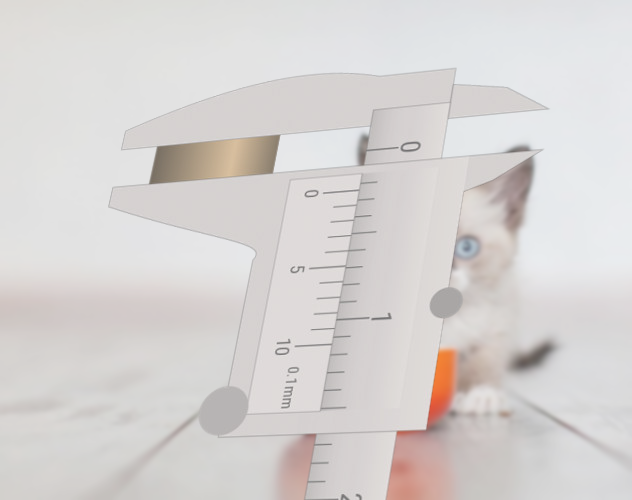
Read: 2.4,mm
